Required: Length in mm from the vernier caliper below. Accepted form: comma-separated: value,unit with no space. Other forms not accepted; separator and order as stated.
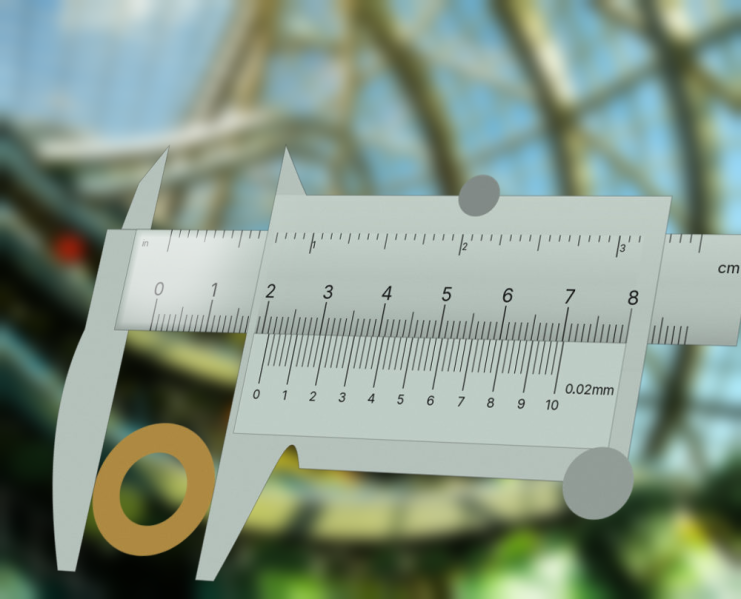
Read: 21.2,mm
